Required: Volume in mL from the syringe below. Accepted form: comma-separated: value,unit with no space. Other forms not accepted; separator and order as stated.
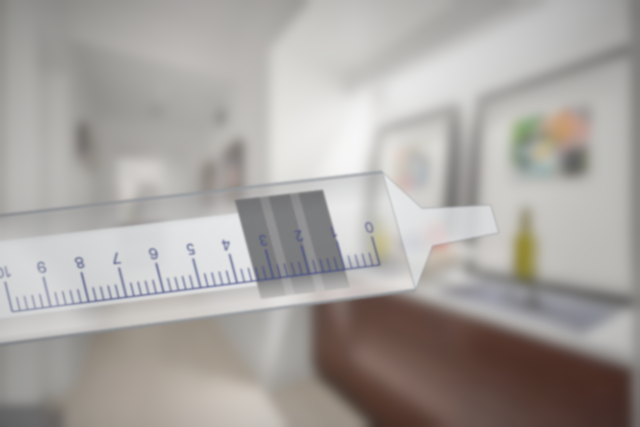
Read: 1,mL
